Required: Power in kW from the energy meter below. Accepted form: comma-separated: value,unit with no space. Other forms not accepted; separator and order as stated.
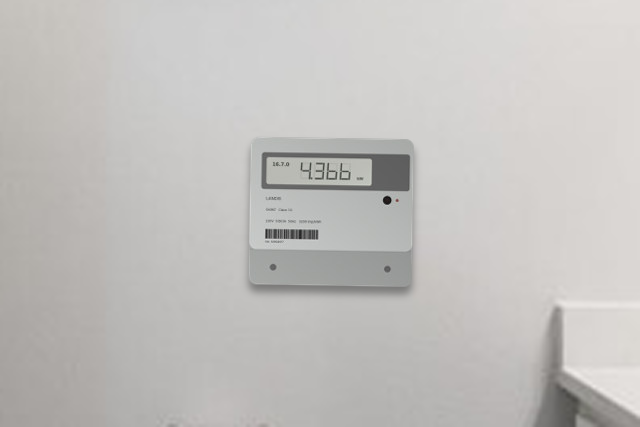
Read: 4.366,kW
